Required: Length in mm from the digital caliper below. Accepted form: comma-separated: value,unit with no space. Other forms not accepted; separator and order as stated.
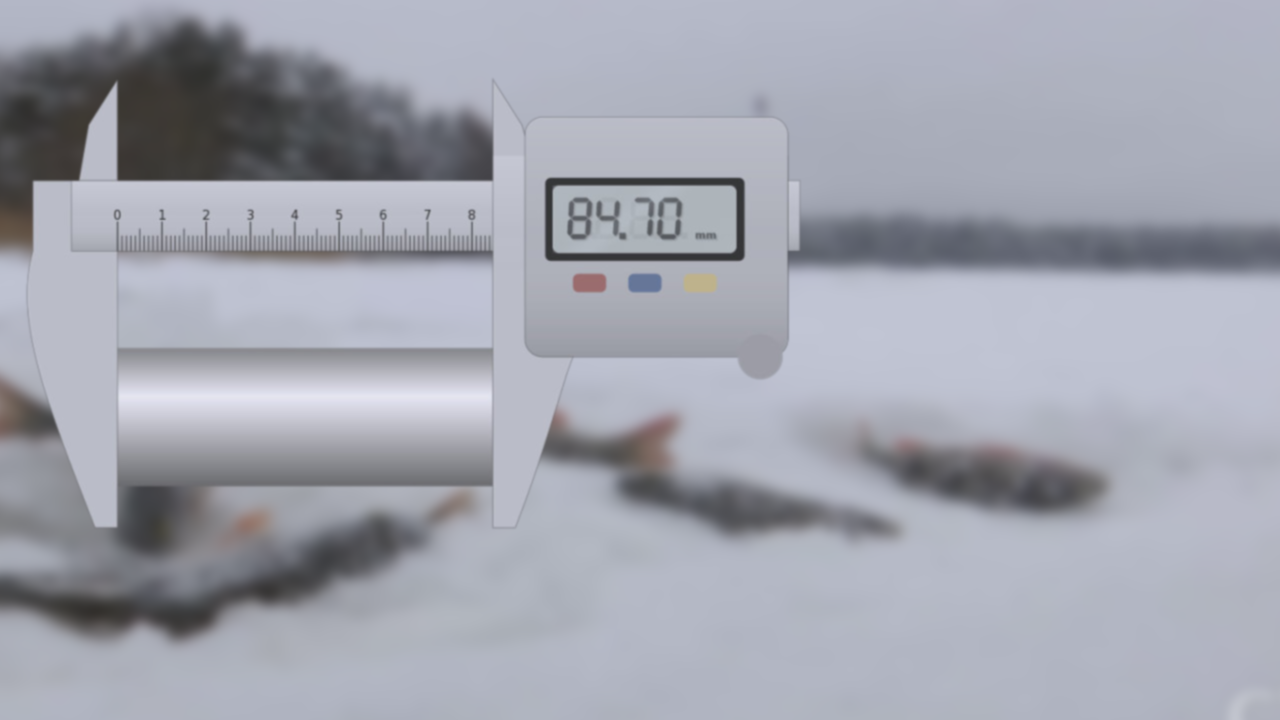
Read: 84.70,mm
